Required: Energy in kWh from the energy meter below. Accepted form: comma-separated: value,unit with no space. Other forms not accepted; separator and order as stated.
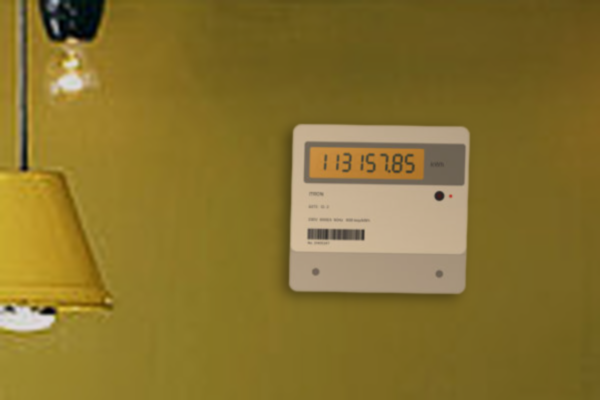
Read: 113157.85,kWh
